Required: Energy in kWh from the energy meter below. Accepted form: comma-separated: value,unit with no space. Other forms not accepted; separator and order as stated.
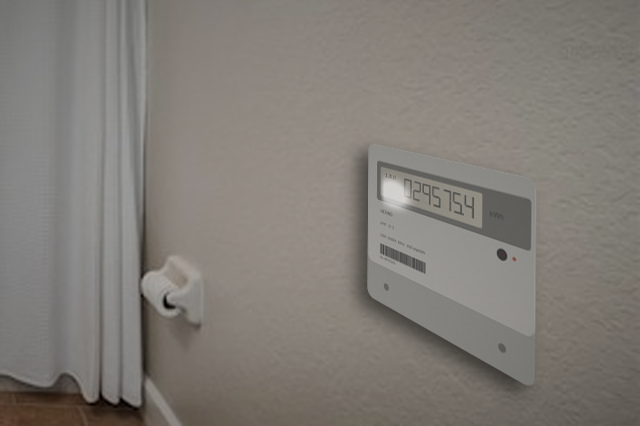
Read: 29575.4,kWh
